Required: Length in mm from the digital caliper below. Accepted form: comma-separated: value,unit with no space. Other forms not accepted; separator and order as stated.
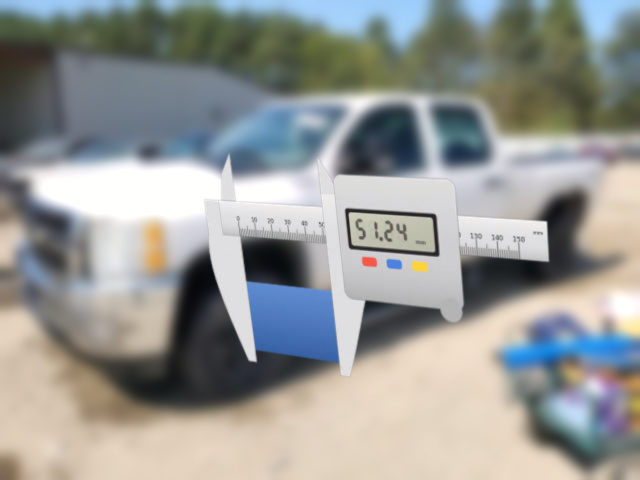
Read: 51.24,mm
